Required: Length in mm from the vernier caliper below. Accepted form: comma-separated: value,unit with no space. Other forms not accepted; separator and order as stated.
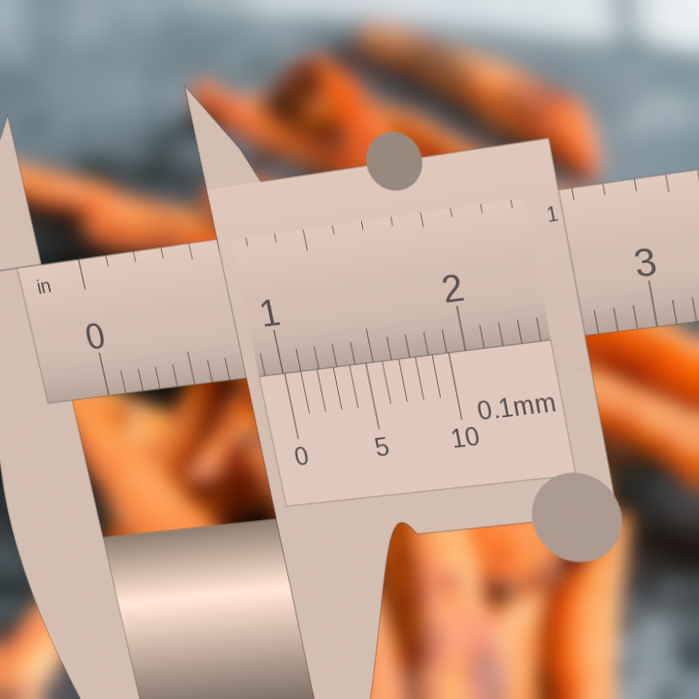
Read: 10.1,mm
